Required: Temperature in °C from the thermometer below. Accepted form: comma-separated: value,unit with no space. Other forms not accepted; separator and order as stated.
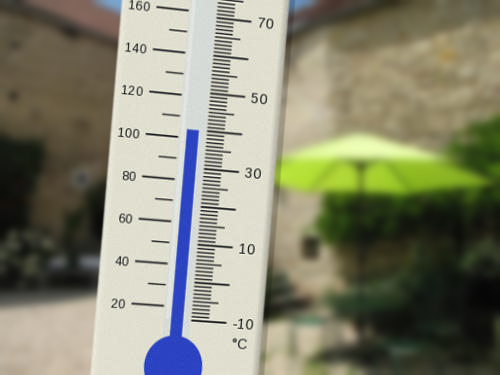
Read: 40,°C
